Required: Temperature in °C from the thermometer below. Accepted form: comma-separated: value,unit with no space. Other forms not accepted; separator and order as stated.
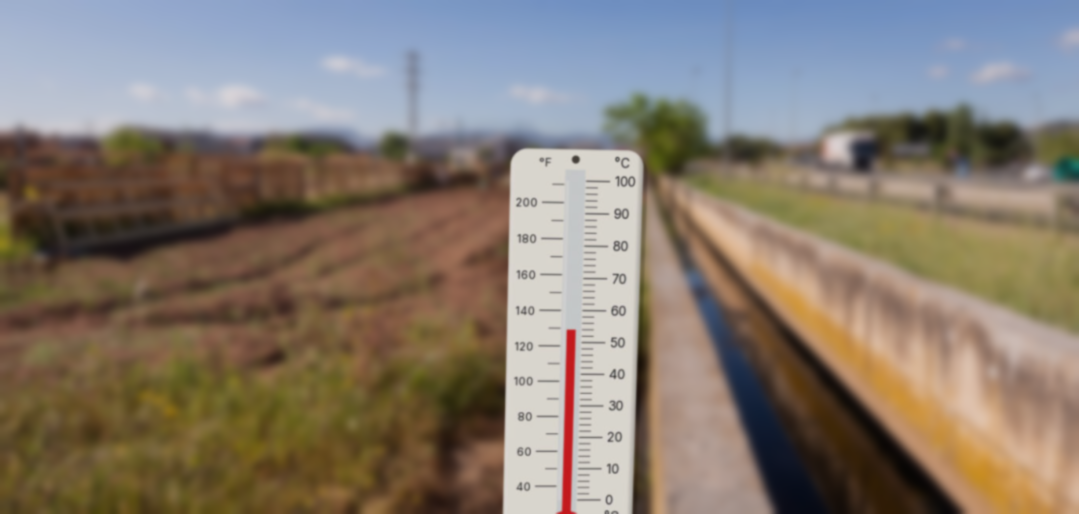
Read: 54,°C
